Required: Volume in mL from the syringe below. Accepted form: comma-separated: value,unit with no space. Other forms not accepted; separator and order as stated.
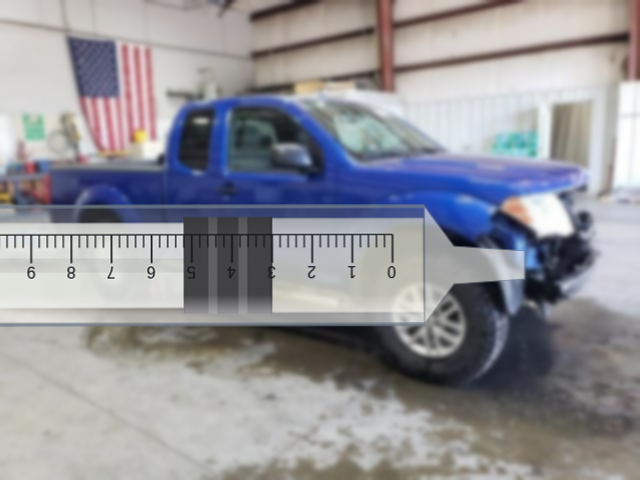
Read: 3,mL
